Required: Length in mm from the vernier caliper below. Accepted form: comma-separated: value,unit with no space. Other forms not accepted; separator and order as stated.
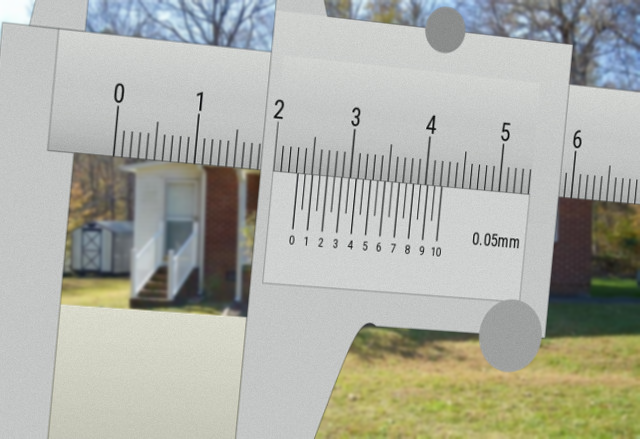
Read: 23.2,mm
